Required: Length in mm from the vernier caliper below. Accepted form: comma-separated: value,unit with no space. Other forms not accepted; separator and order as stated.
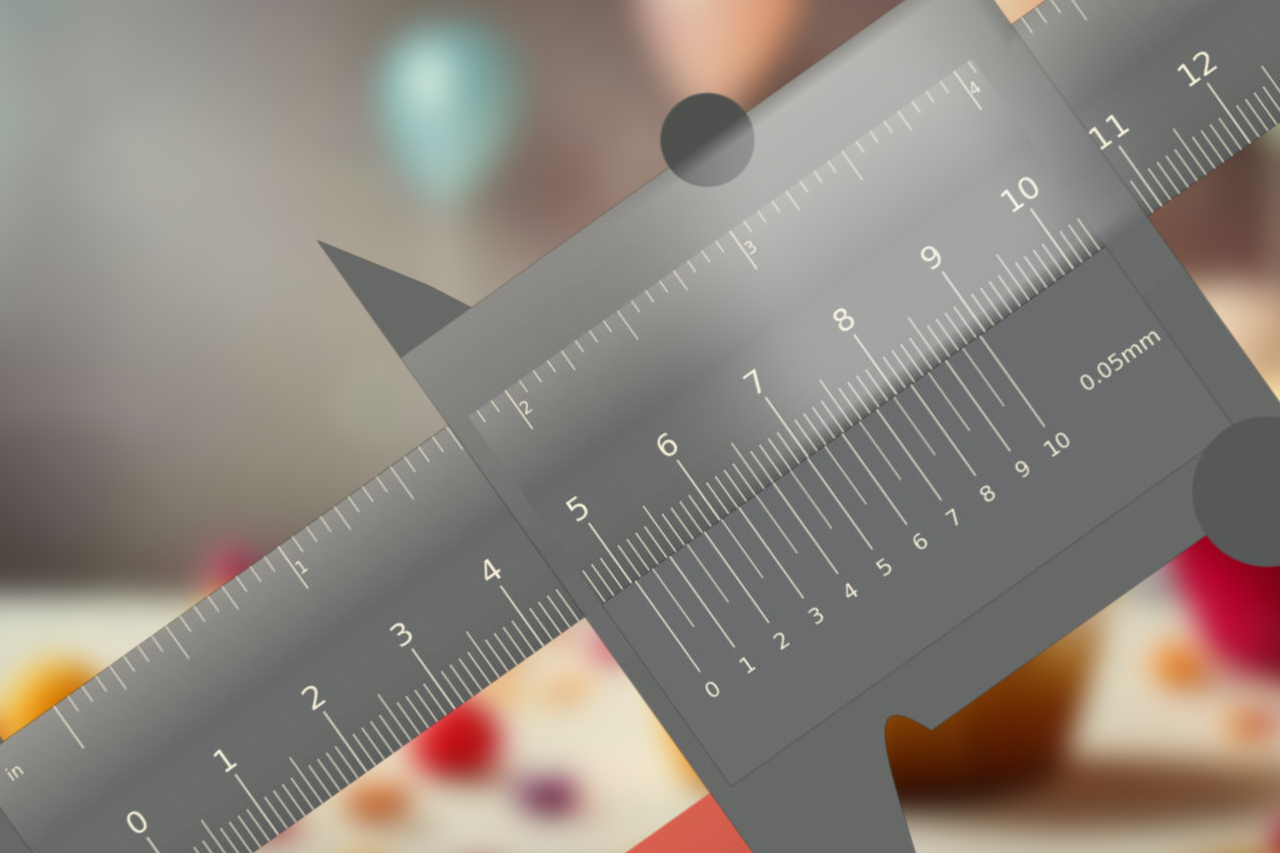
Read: 50.4,mm
